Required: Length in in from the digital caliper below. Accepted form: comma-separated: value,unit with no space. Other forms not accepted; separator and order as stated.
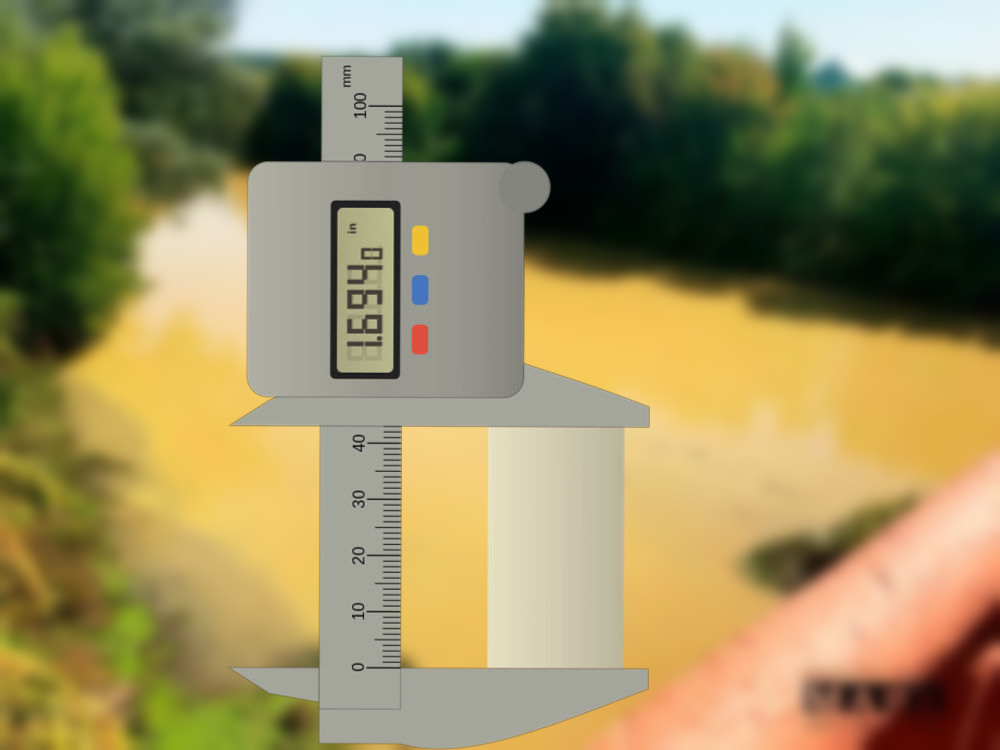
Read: 1.6940,in
